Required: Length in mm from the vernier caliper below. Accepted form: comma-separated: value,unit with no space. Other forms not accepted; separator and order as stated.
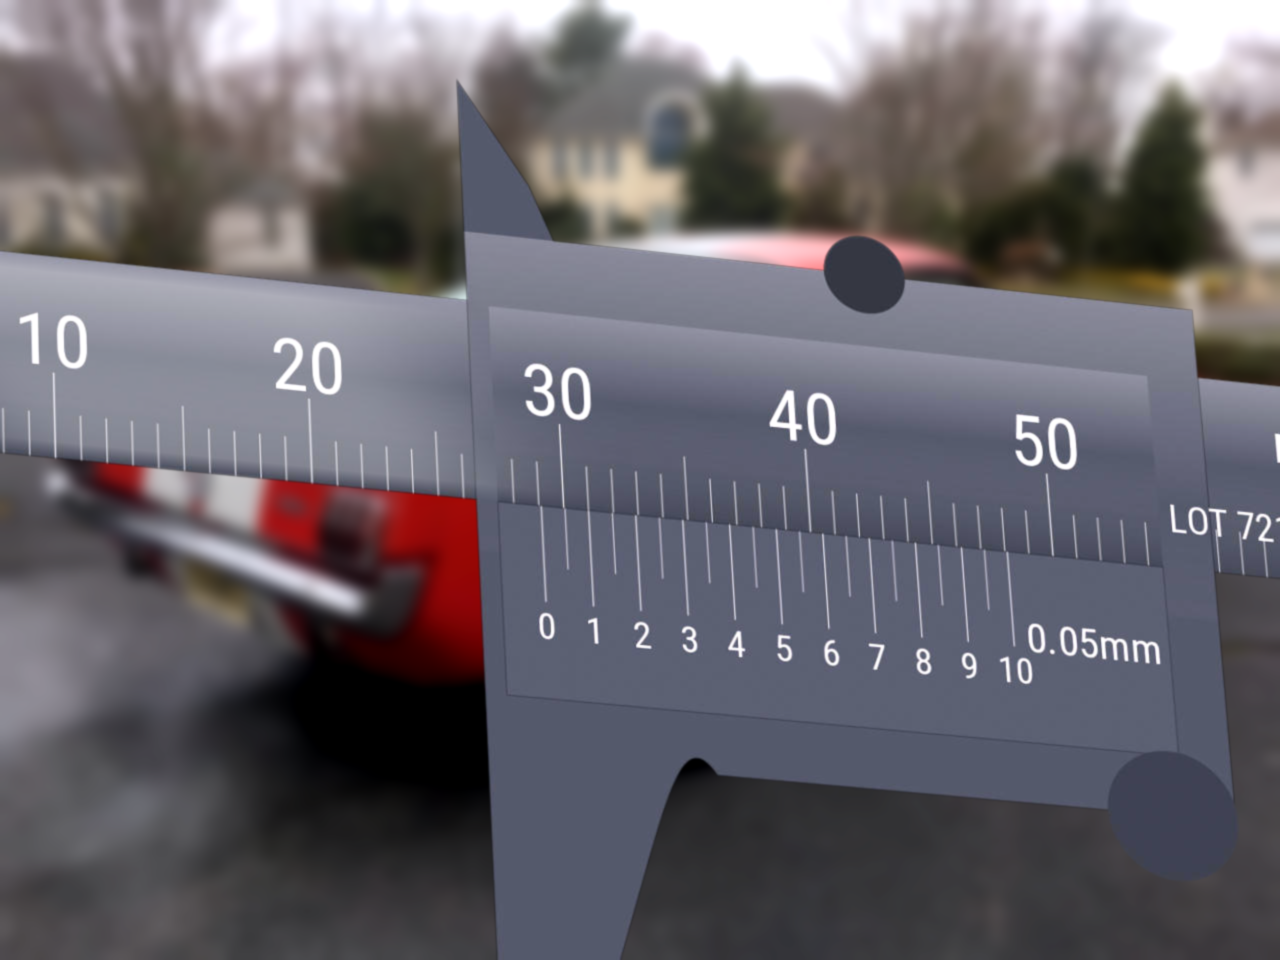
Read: 29.1,mm
